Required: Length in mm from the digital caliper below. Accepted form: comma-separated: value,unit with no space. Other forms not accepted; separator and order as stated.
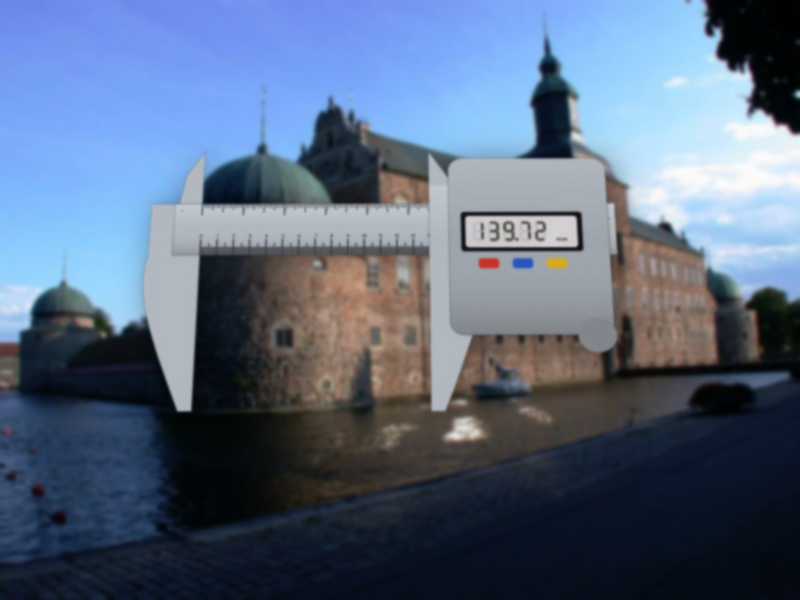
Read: 139.72,mm
